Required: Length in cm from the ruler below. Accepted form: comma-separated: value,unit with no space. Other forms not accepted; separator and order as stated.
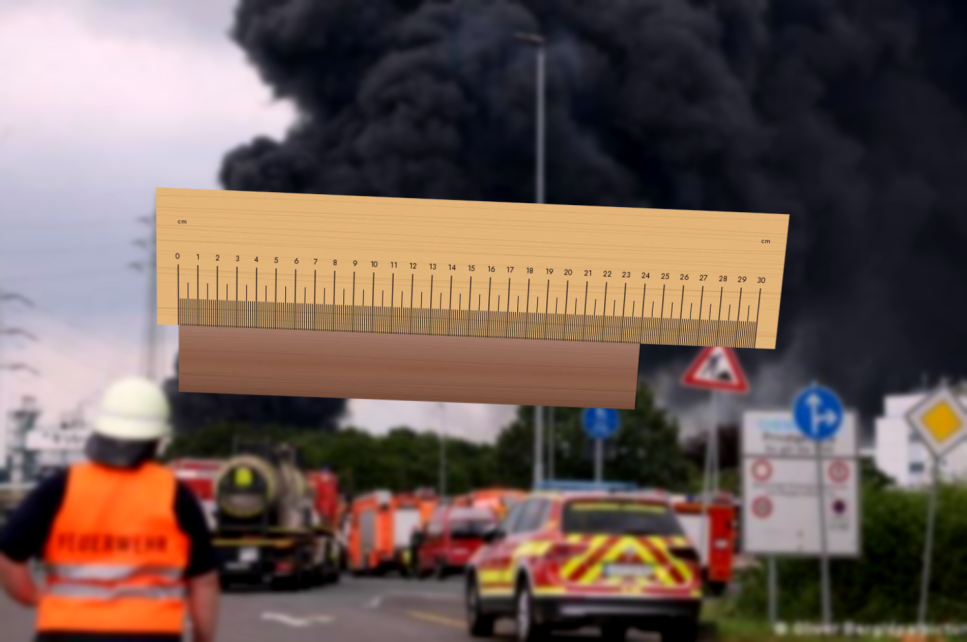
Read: 24,cm
